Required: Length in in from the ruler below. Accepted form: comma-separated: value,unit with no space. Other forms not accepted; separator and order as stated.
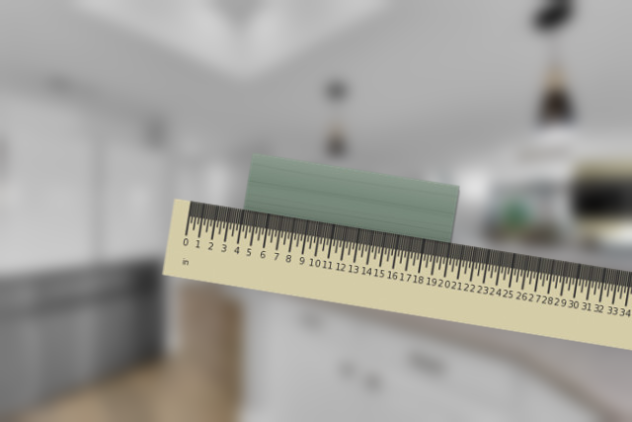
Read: 16,in
